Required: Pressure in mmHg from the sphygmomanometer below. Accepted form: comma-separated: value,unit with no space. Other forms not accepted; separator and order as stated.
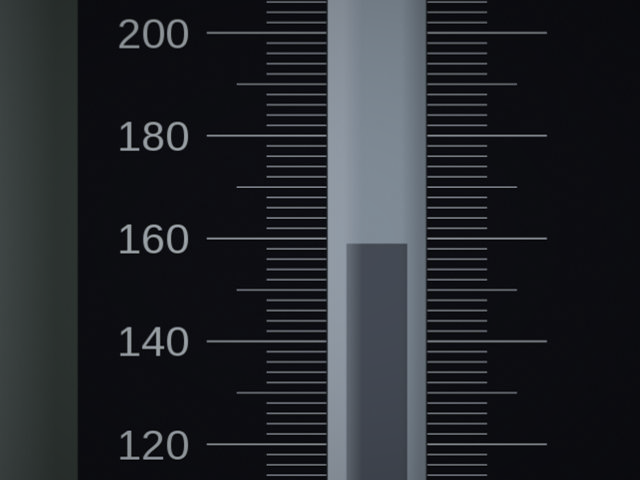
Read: 159,mmHg
